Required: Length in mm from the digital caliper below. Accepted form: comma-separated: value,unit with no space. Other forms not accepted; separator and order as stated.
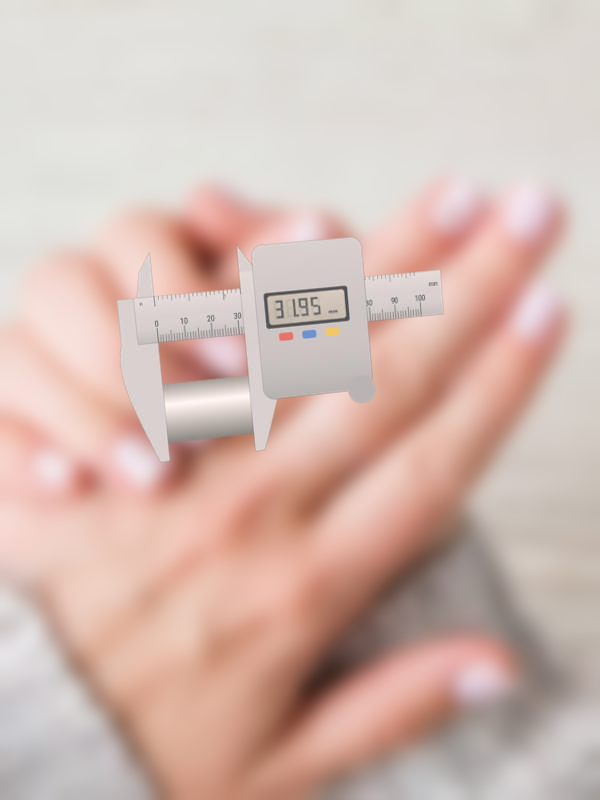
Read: 31.95,mm
